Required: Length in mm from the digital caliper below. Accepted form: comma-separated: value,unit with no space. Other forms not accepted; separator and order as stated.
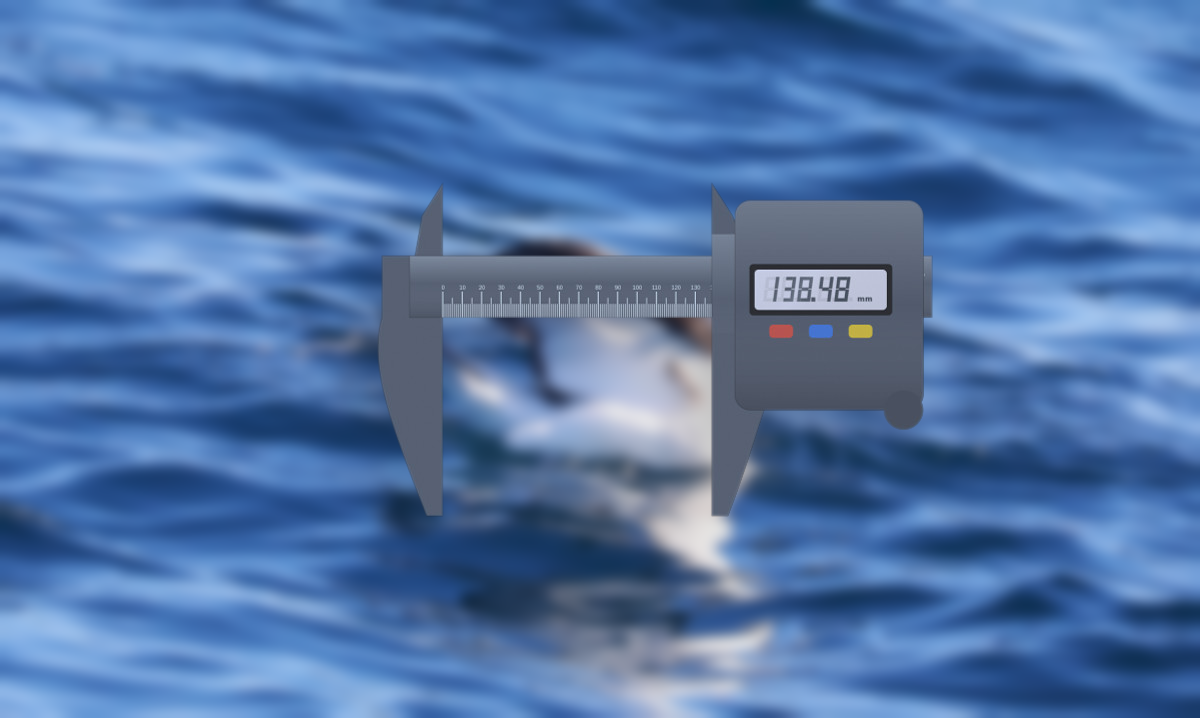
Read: 138.48,mm
